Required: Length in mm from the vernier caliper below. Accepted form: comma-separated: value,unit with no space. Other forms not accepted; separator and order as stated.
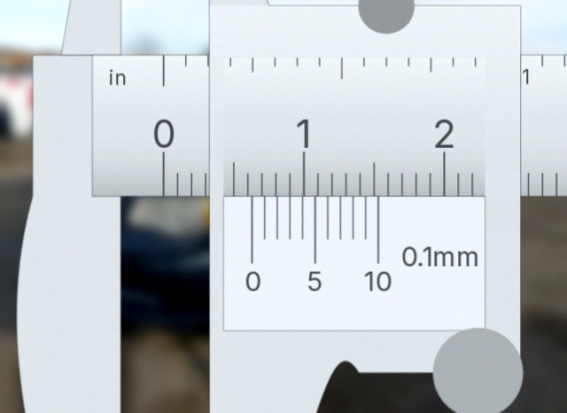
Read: 6.3,mm
